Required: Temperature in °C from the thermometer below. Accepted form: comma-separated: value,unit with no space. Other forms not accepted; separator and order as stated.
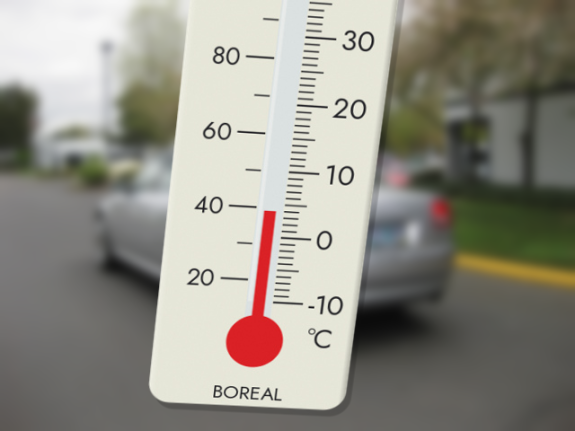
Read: 4,°C
